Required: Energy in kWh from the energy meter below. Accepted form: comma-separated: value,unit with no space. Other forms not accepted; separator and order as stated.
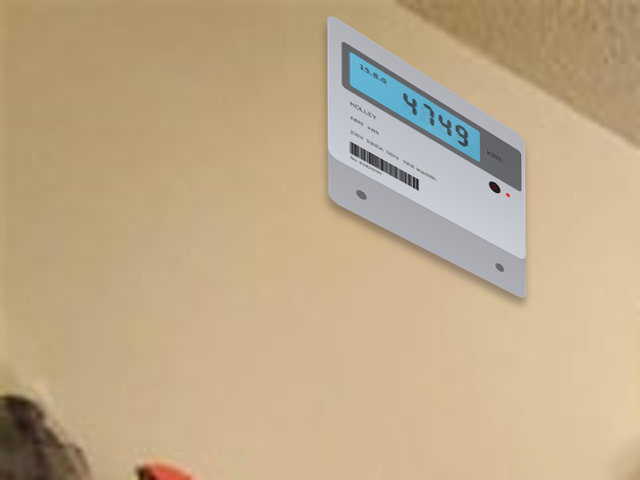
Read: 4749,kWh
